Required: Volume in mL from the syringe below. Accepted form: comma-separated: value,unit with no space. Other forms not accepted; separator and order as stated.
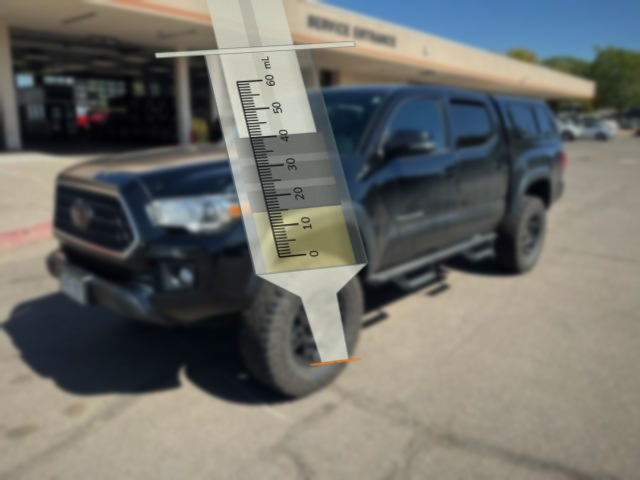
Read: 15,mL
